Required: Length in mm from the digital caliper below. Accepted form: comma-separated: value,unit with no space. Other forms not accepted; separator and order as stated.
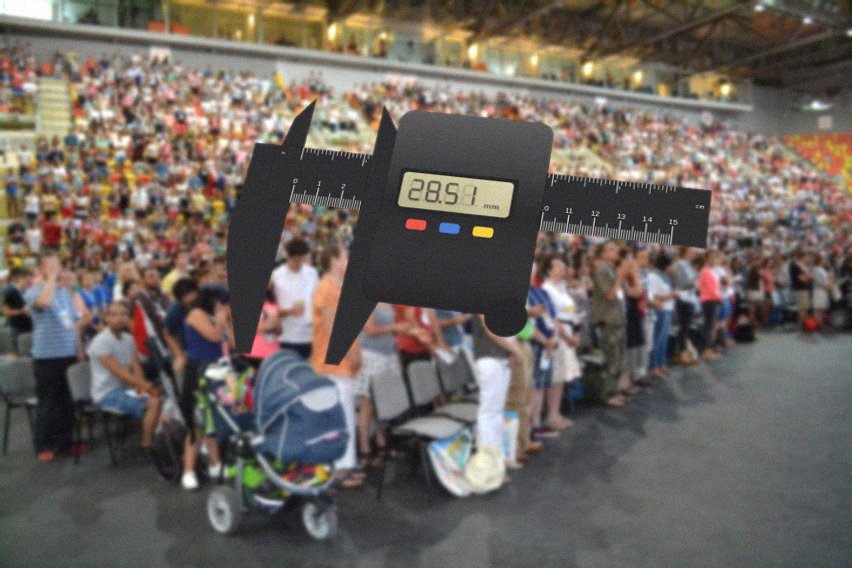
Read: 28.51,mm
